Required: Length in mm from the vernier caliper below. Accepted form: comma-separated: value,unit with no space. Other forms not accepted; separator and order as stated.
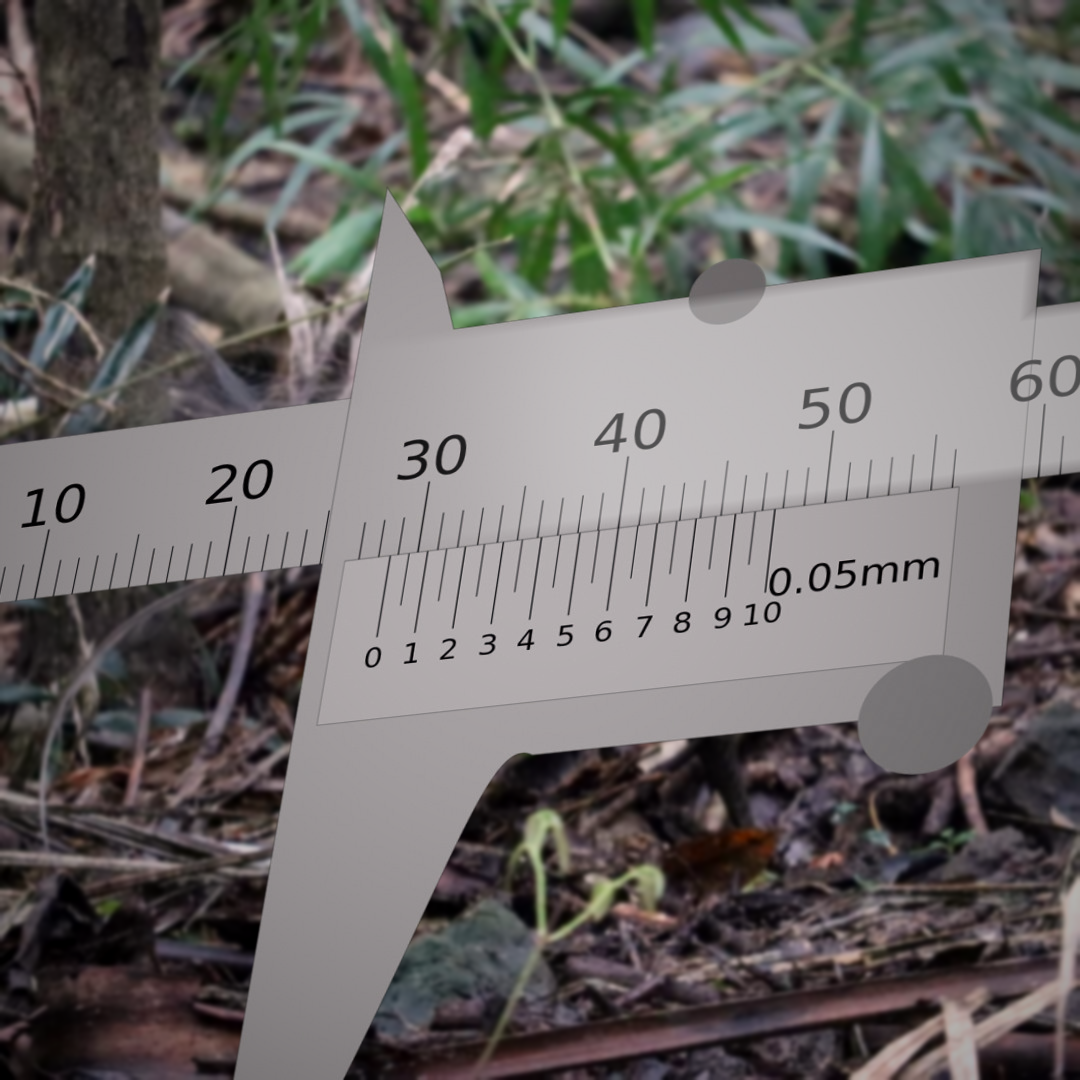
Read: 28.6,mm
